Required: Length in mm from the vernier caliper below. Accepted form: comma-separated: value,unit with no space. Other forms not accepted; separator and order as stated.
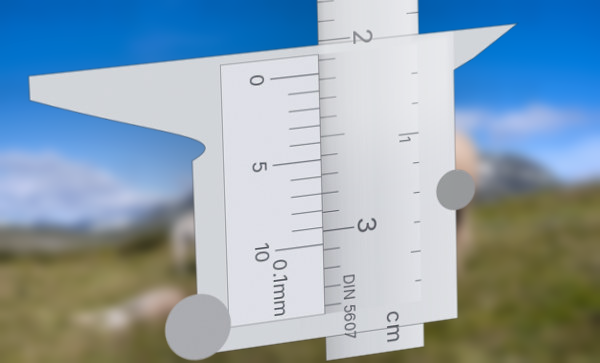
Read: 21.7,mm
